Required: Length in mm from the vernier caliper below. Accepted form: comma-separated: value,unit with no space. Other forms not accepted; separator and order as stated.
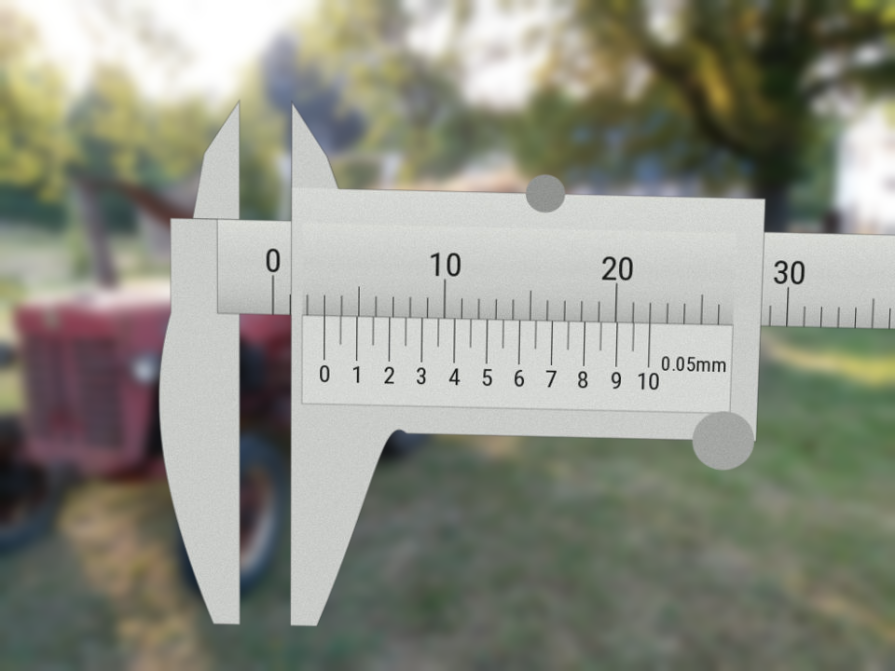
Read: 3.0,mm
